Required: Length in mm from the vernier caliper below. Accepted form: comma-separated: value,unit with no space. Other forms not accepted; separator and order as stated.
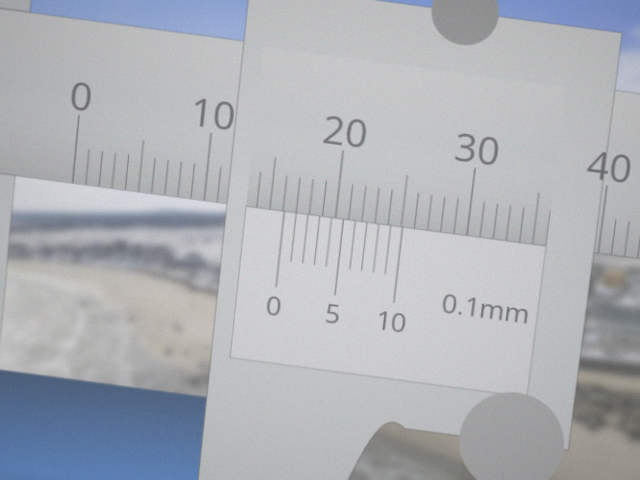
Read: 16.1,mm
